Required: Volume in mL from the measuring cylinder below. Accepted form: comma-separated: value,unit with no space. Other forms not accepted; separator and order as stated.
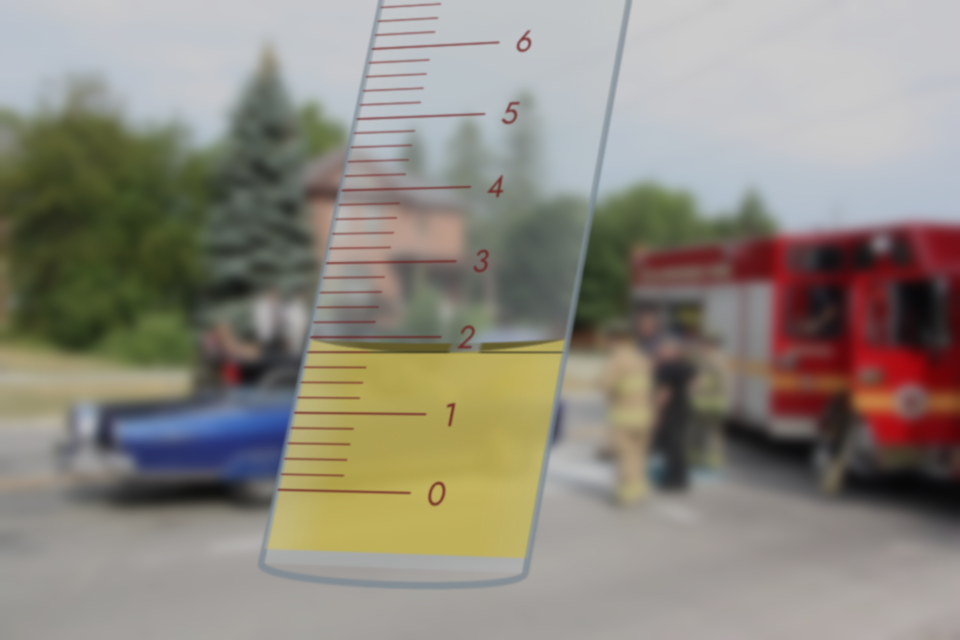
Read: 1.8,mL
